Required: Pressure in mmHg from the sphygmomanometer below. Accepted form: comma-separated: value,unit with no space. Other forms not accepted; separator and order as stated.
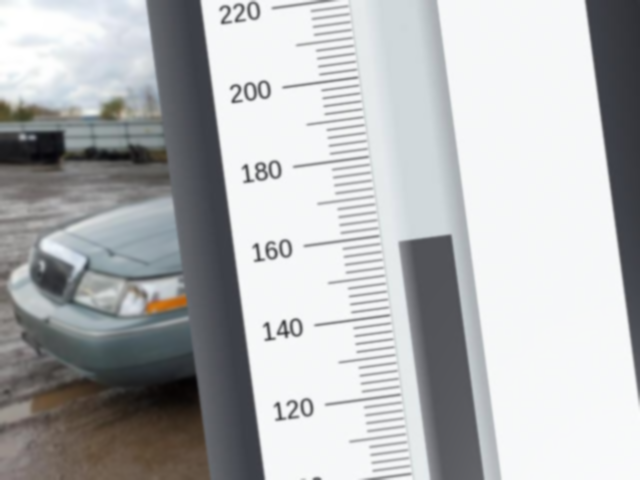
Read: 158,mmHg
